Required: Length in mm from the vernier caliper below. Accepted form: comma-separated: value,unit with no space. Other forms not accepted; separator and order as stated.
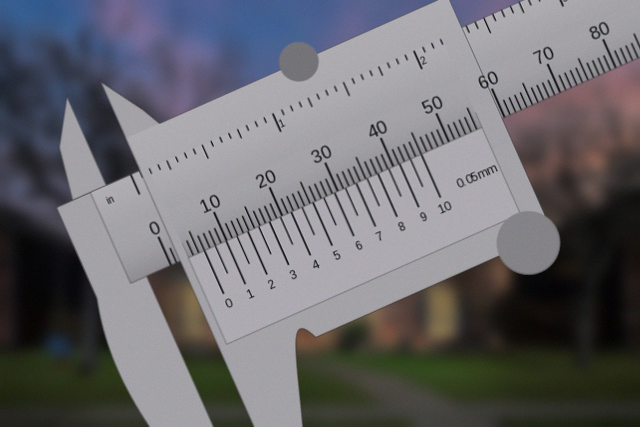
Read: 6.0,mm
